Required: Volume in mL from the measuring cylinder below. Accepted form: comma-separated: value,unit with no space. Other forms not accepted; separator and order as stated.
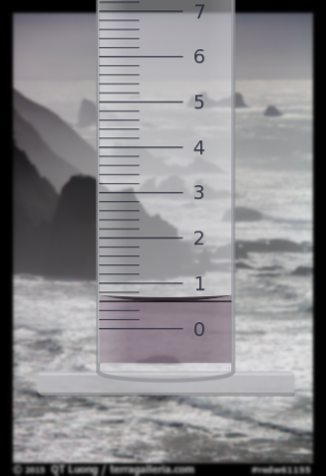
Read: 0.6,mL
